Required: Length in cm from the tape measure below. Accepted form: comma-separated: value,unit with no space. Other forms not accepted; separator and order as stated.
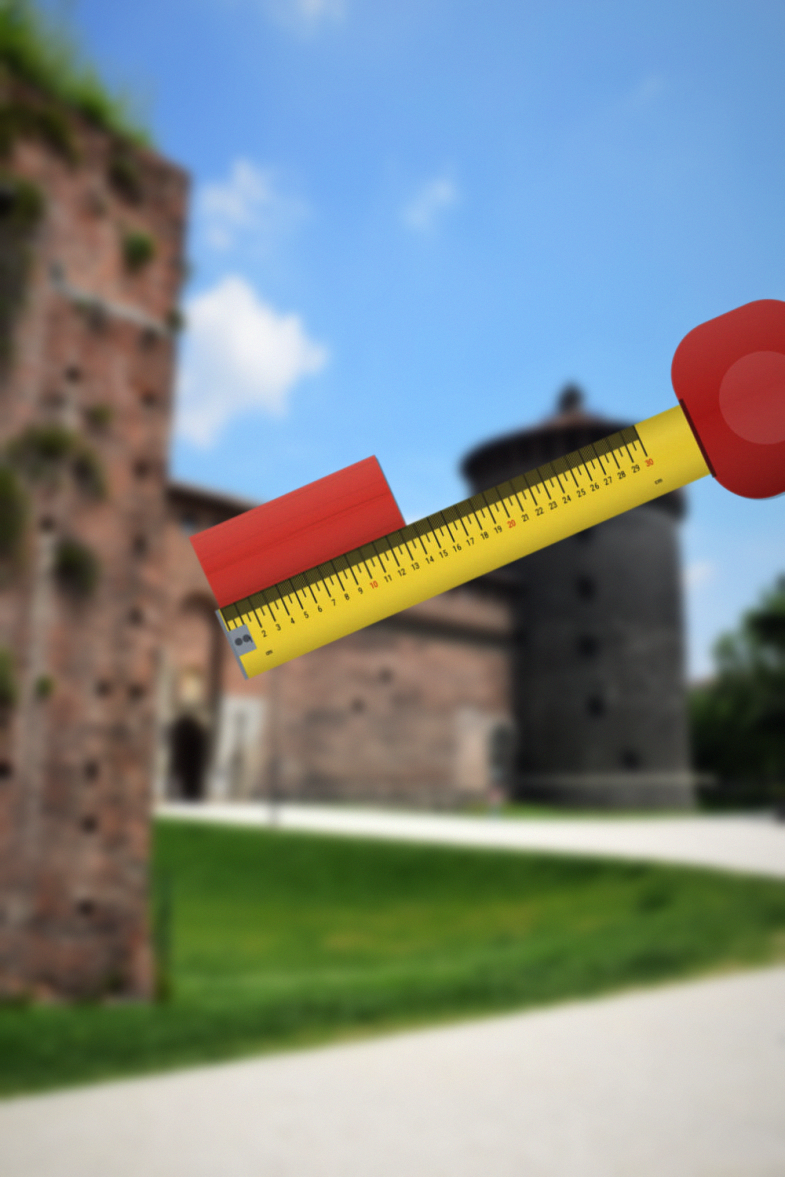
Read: 13.5,cm
